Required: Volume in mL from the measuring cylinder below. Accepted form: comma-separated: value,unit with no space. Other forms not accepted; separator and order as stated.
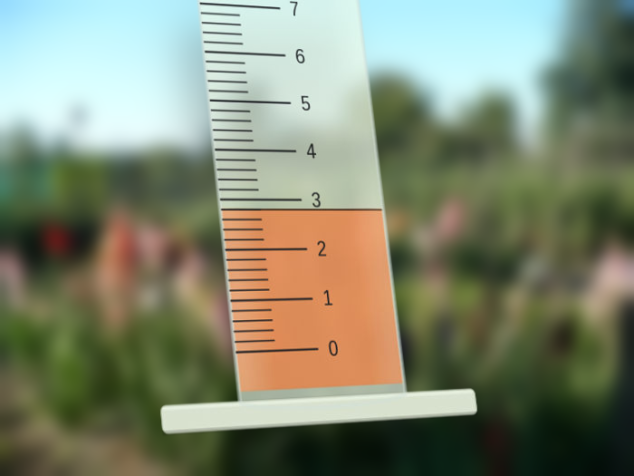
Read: 2.8,mL
